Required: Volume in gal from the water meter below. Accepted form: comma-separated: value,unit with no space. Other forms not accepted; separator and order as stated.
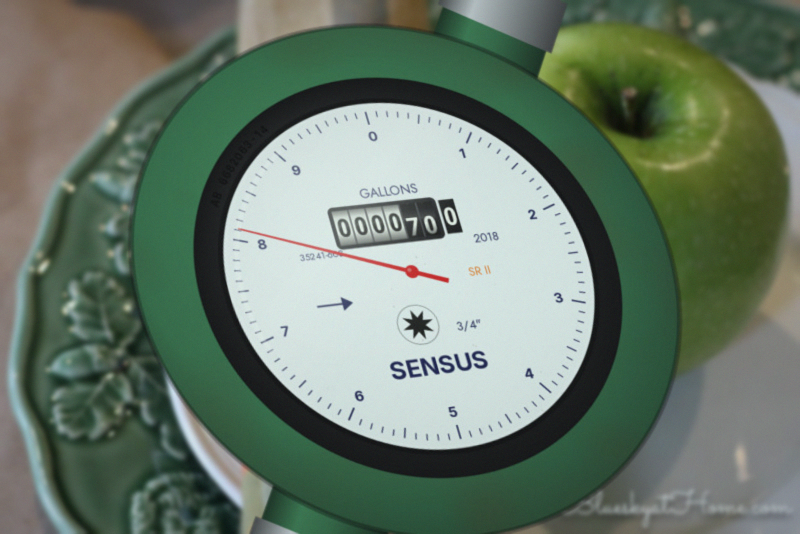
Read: 698.1,gal
